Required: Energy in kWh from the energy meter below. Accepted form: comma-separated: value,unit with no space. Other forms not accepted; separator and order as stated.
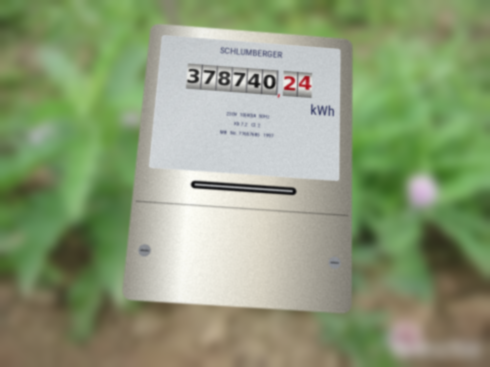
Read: 378740.24,kWh
